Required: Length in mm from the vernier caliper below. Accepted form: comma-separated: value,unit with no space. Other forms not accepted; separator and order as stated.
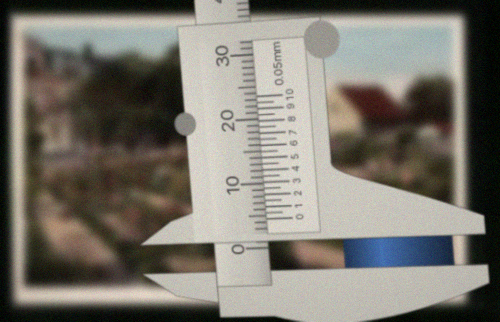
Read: 4.5,mm
